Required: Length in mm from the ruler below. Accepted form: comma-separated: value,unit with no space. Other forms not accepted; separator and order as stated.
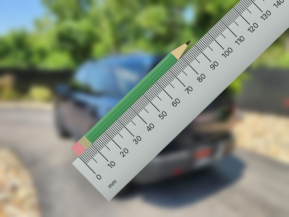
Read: 90,mm
